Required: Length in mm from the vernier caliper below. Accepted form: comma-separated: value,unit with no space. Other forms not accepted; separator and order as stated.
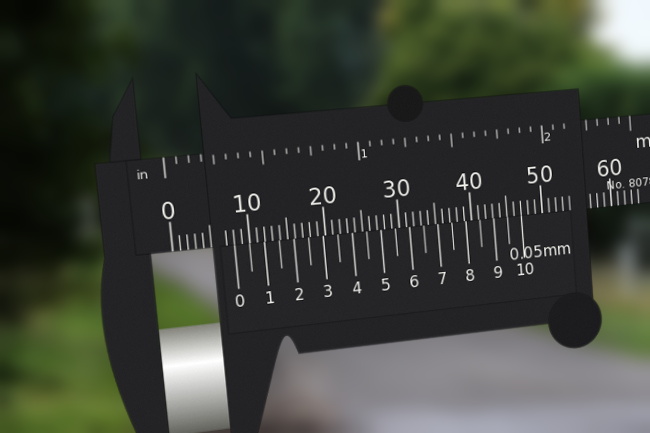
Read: 8.0,mm
